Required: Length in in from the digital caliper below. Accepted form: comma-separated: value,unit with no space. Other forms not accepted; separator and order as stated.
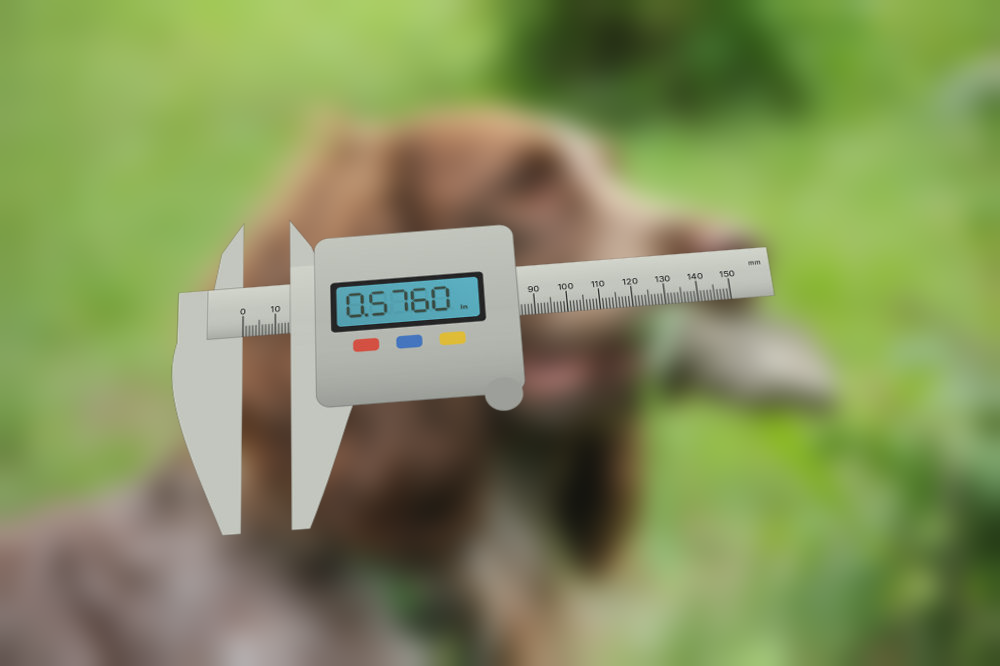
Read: 0.5760,in
